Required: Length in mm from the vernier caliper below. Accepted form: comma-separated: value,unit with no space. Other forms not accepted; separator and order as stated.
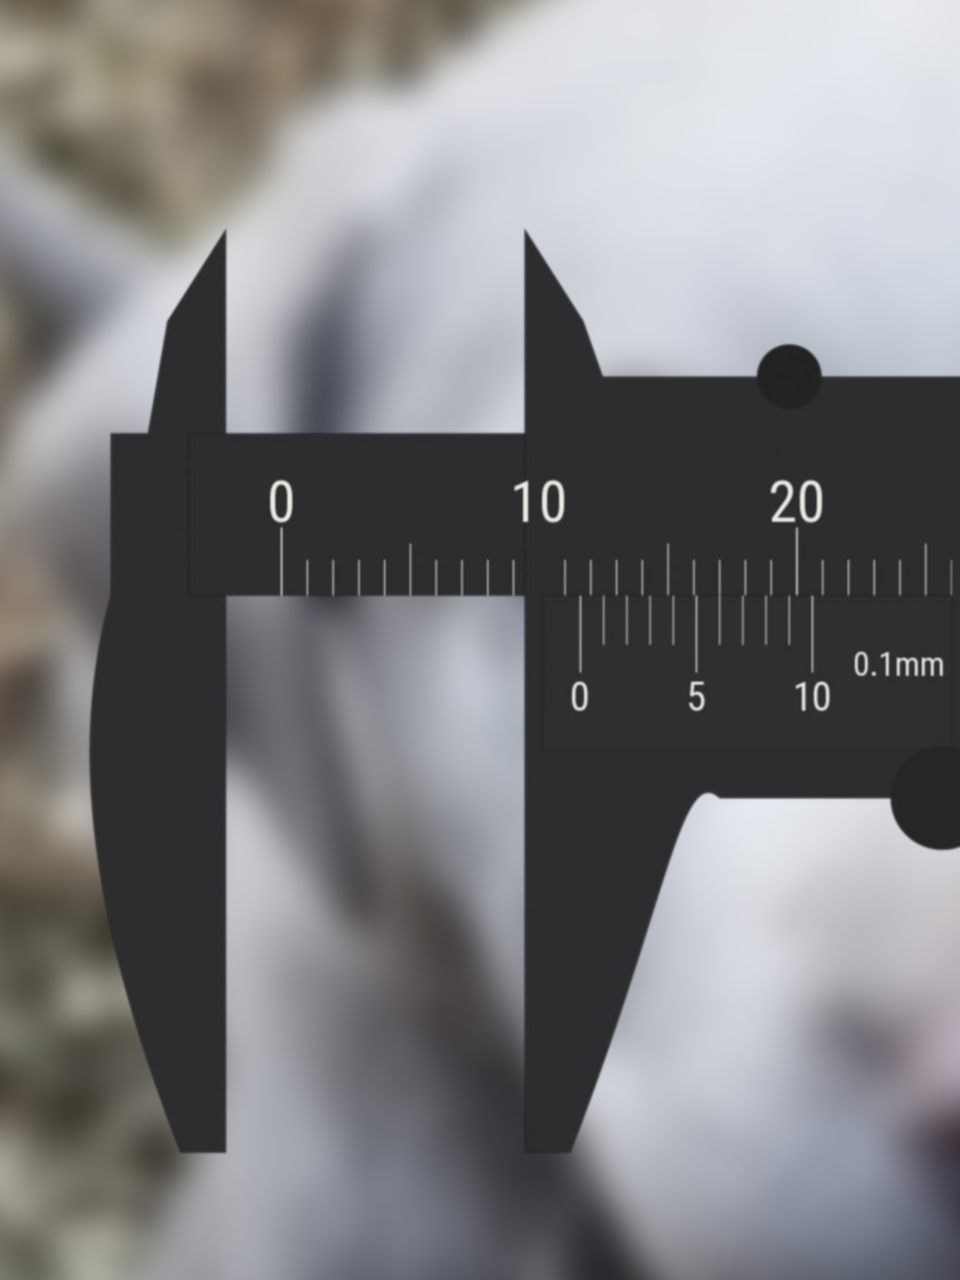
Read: 11.6,mm
